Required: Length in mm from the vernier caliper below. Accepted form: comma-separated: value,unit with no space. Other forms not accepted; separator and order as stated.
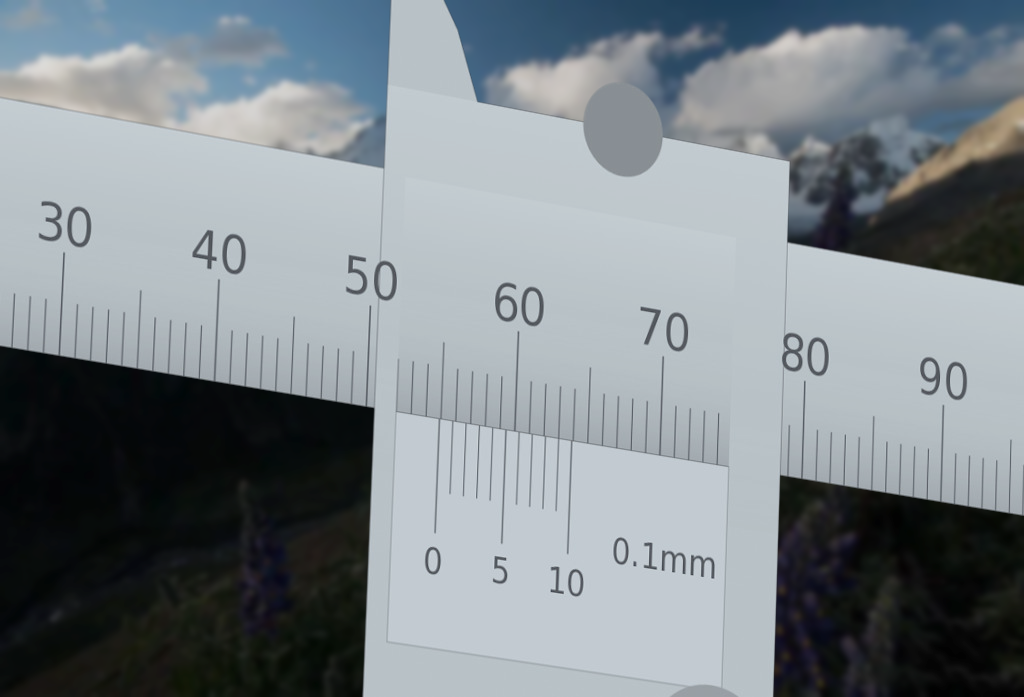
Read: 54.9,mm
